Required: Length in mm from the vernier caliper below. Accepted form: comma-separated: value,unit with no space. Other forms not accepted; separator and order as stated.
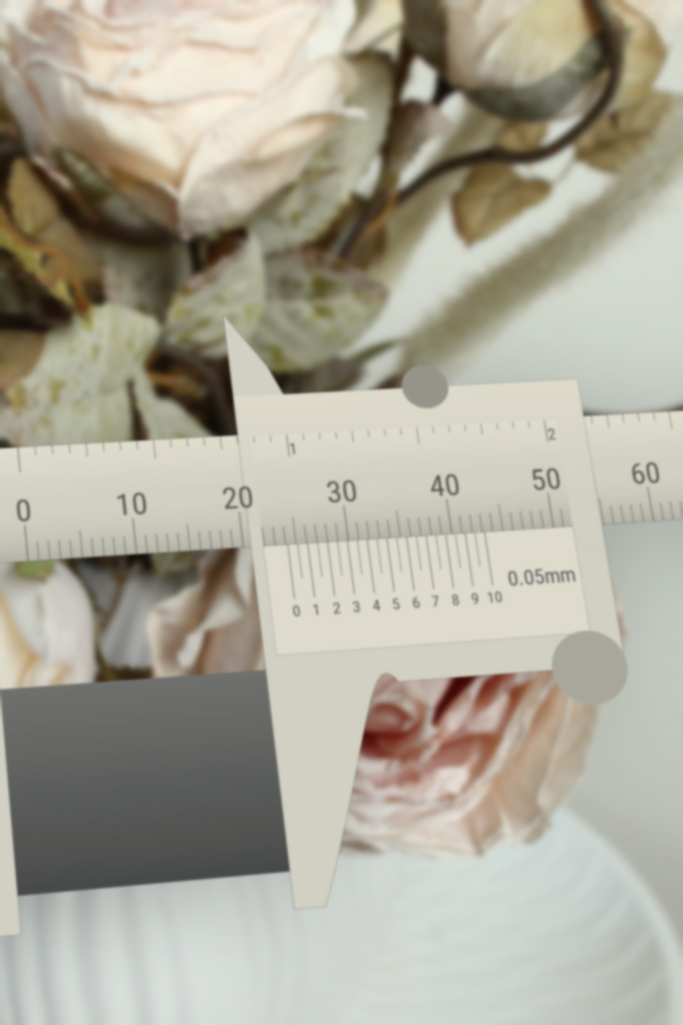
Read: 24.2,mm
